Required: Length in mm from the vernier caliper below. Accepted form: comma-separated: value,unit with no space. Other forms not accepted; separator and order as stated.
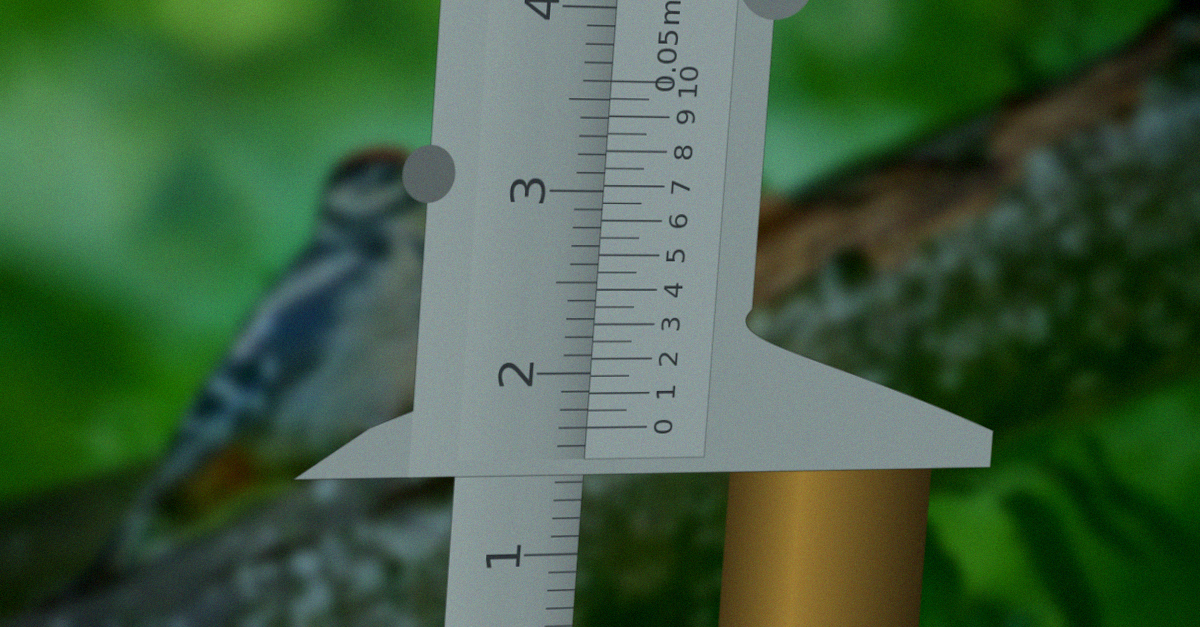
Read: 17.0,mm
